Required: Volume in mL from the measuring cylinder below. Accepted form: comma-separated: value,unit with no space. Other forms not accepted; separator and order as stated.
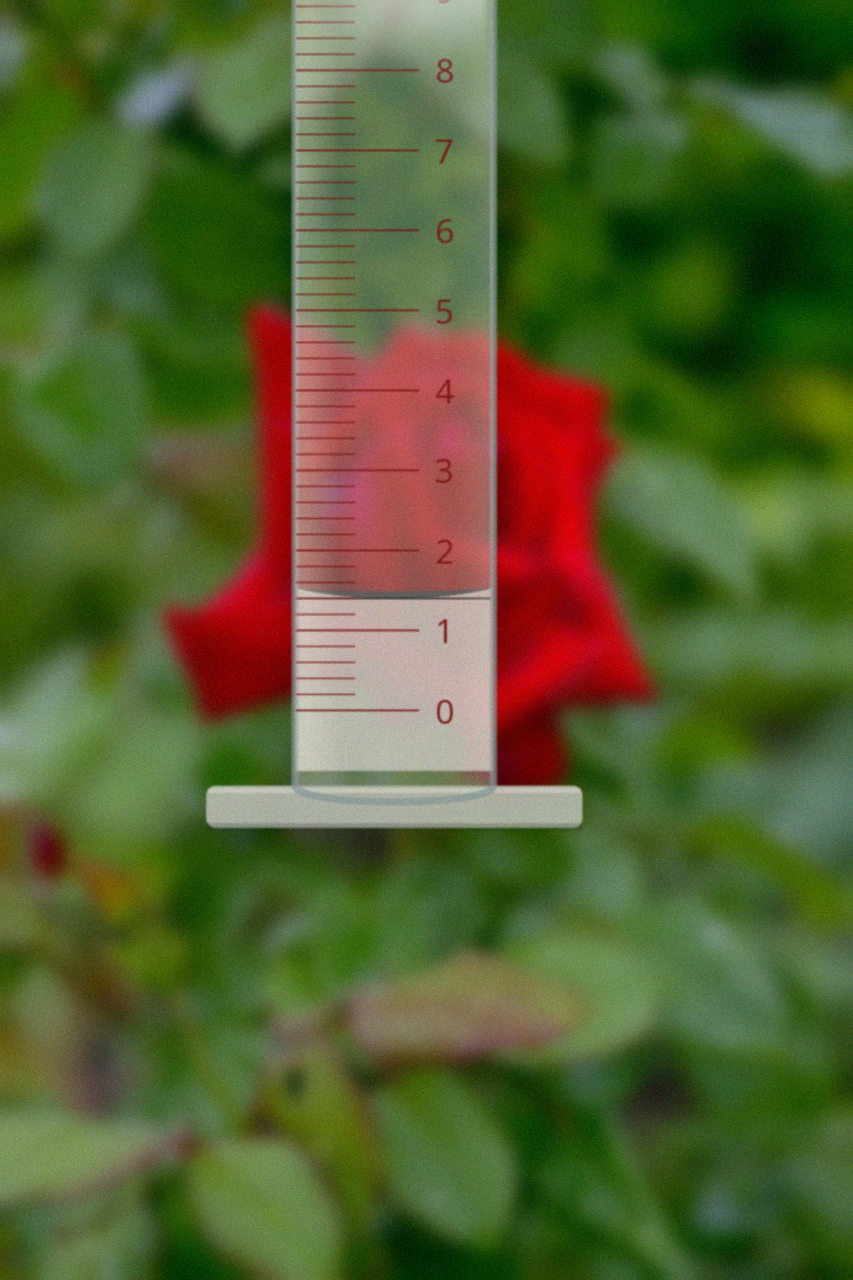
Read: 1.4,mL
